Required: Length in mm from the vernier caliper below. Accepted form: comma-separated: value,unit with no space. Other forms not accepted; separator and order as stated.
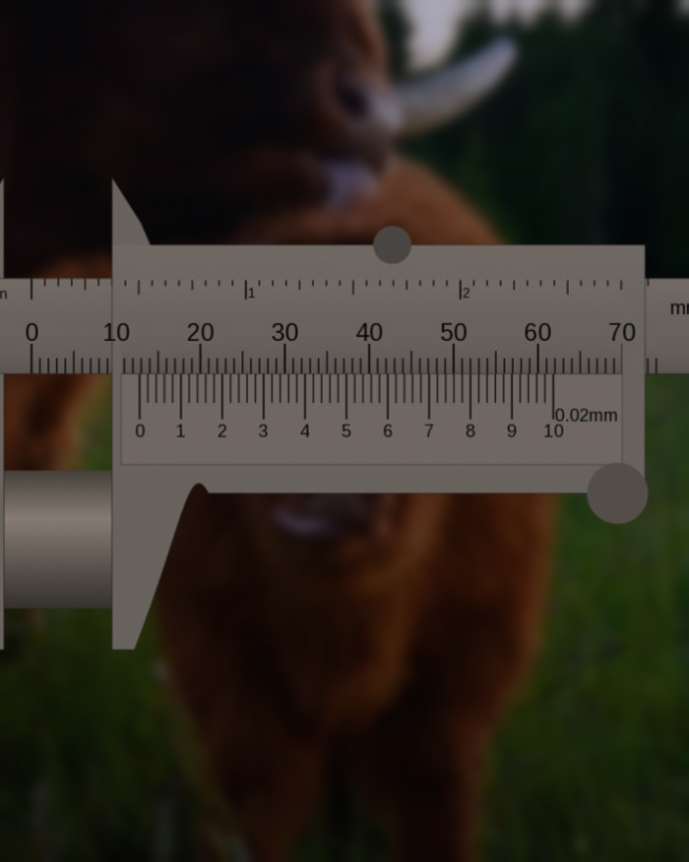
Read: 12.8,mm
